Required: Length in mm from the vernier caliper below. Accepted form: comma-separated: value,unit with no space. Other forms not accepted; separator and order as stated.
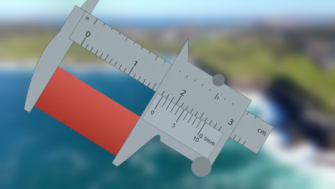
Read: 17.2,mm
